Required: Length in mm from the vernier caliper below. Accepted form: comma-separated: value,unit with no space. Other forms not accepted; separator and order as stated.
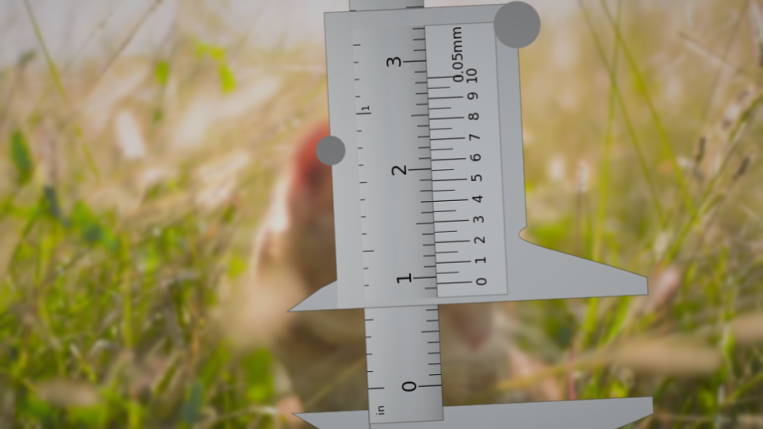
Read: 9.4,mm
